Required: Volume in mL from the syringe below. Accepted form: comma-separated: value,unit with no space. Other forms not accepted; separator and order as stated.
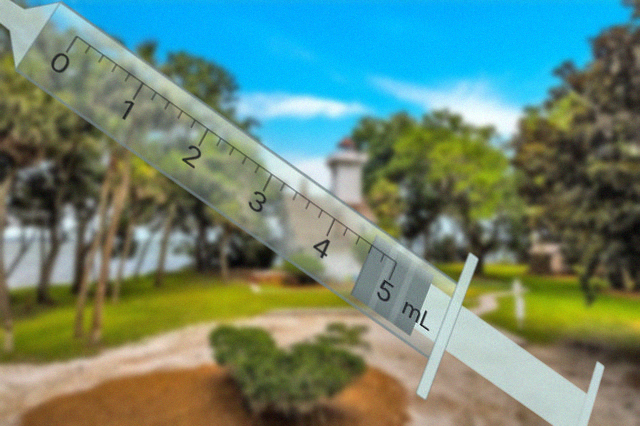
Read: 4.6,mL
